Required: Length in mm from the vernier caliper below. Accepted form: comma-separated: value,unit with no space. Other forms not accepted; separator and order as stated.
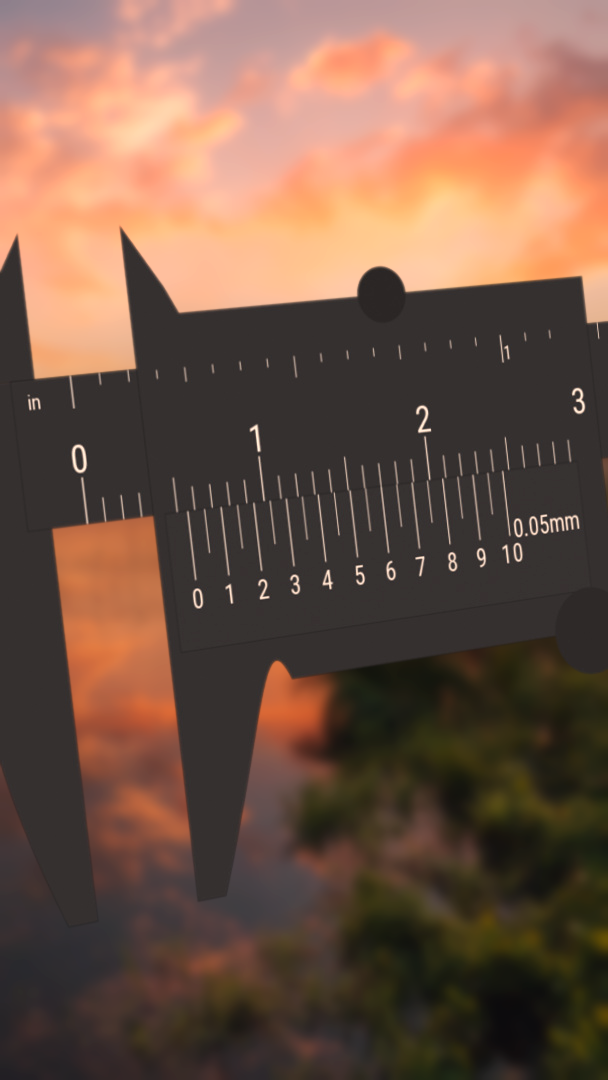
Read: 5.6,mm
